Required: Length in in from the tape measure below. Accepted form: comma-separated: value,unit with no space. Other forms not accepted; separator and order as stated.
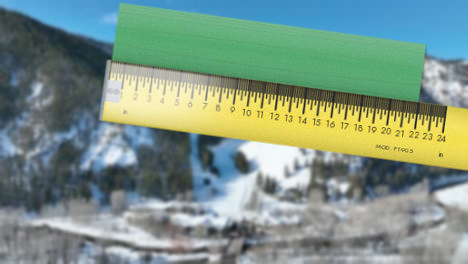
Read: 22,in
